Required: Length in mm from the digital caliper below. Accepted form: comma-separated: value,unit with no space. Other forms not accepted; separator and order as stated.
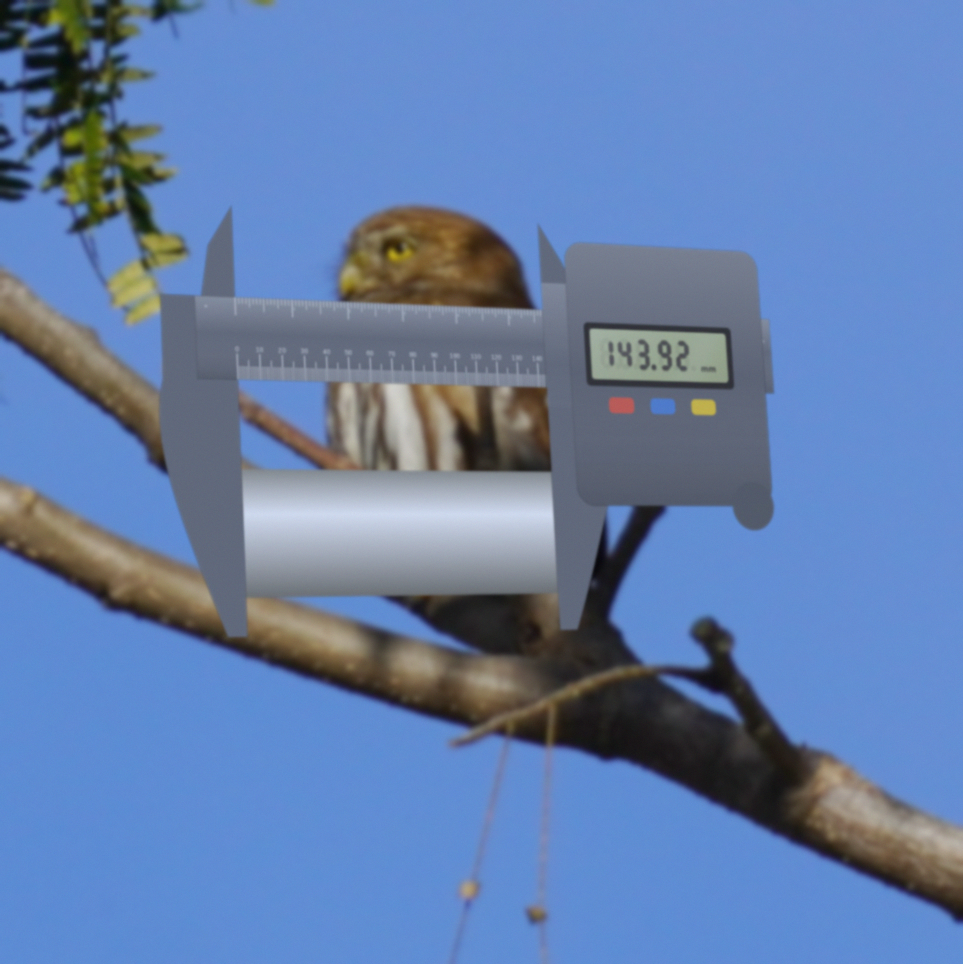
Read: 143.92,mm
